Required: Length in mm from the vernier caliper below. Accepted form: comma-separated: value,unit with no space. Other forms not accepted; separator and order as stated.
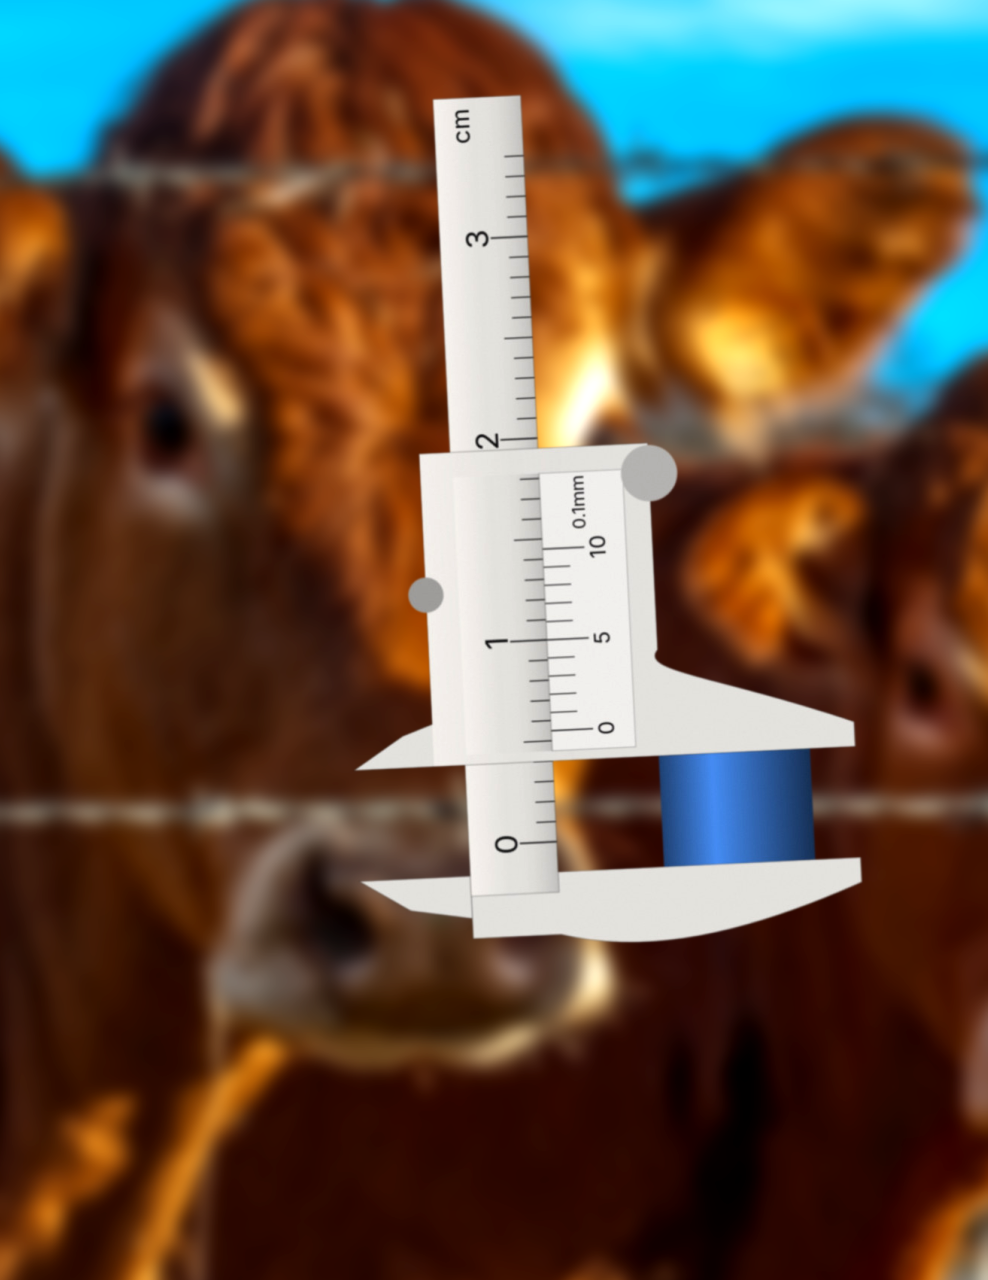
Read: 5.5,mm
